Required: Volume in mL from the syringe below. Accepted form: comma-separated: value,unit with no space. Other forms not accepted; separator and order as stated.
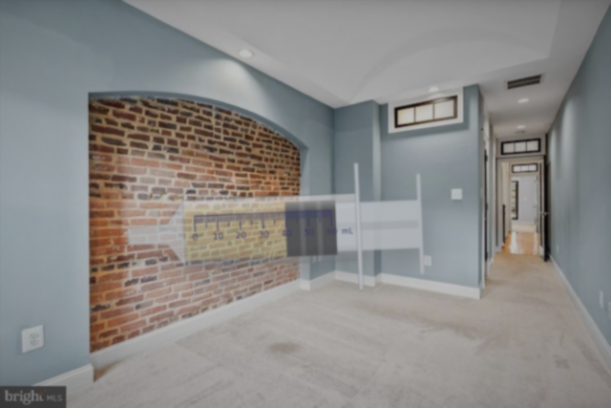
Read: 40,mL
